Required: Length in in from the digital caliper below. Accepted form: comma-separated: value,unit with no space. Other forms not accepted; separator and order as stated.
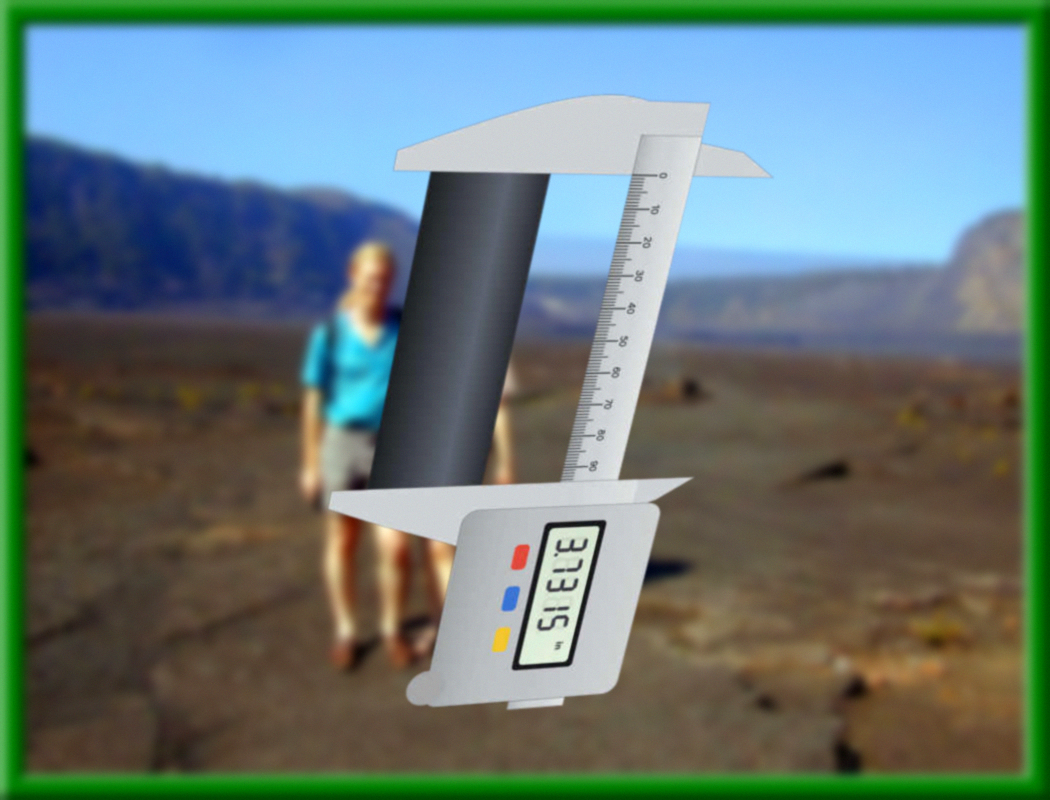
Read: 3.7315,in
